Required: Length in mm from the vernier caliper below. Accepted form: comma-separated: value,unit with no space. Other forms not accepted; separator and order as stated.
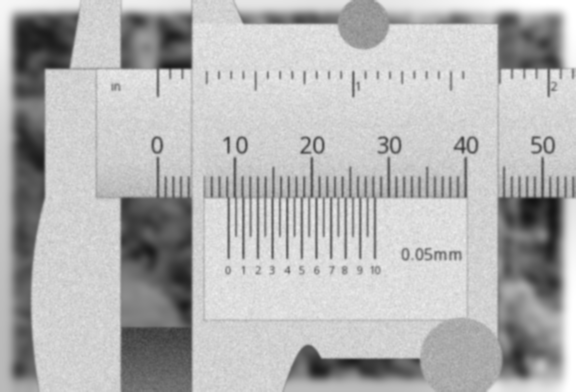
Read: 9.2,mm
